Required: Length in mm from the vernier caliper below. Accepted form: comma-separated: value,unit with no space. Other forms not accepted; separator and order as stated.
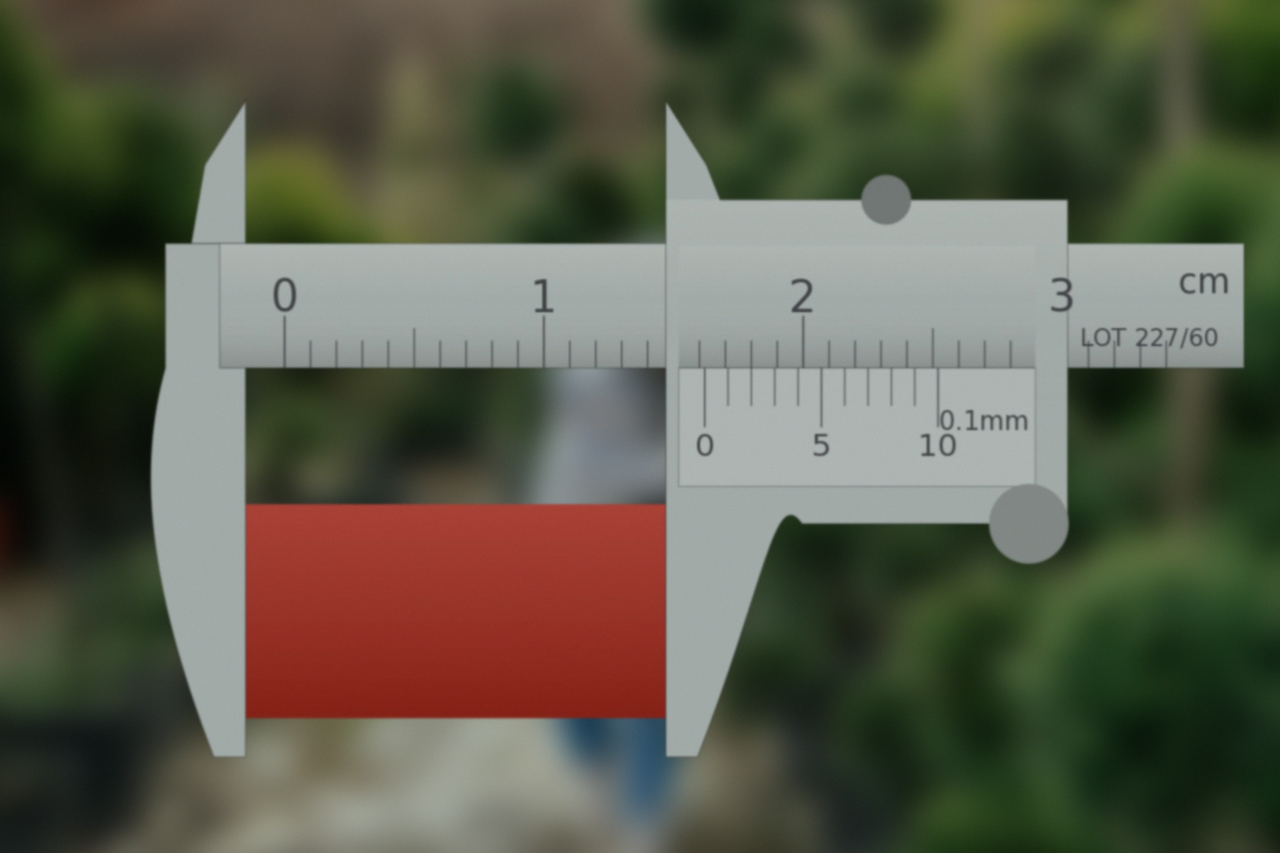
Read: 16.2,mm
